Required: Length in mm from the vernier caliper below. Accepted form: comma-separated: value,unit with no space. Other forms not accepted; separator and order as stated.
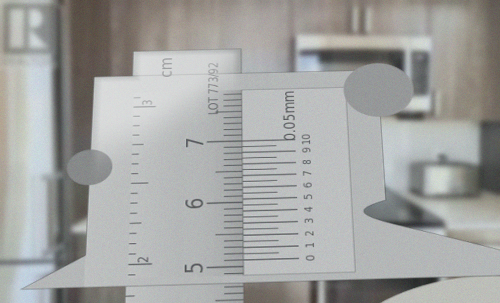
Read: 51.0,mm
